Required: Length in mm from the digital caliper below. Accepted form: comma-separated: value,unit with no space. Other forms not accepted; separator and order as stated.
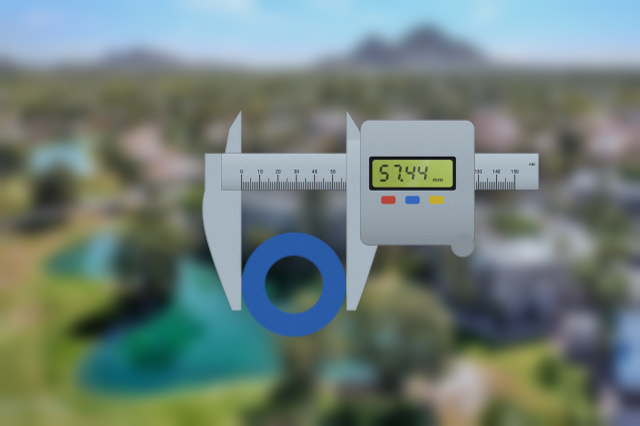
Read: 57.44,mm
